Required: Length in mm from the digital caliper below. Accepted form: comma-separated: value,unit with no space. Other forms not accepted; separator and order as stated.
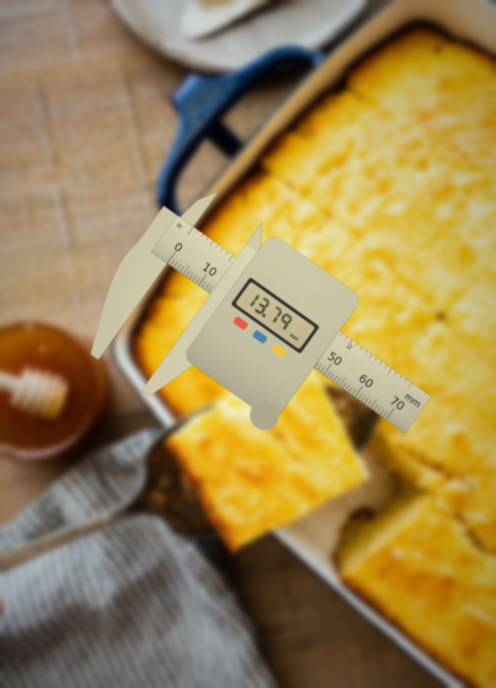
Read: 13.79,mm
